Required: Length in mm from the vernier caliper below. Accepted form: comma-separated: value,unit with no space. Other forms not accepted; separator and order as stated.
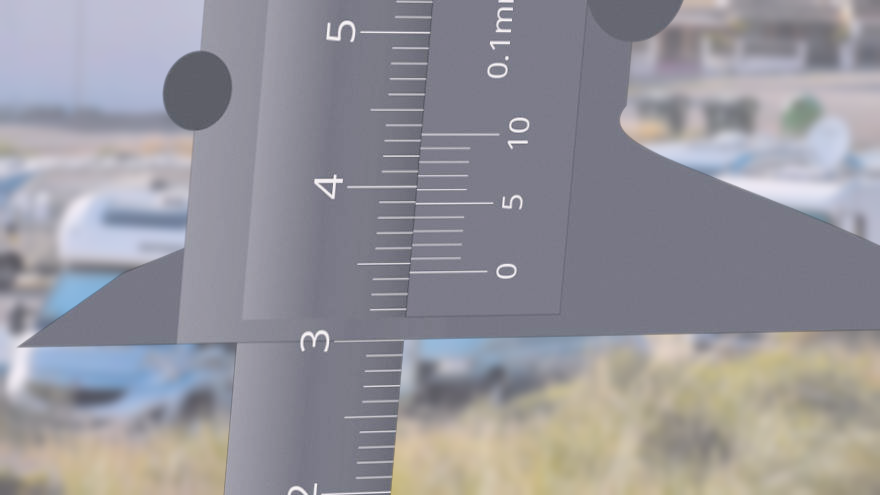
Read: 34.4,mm
